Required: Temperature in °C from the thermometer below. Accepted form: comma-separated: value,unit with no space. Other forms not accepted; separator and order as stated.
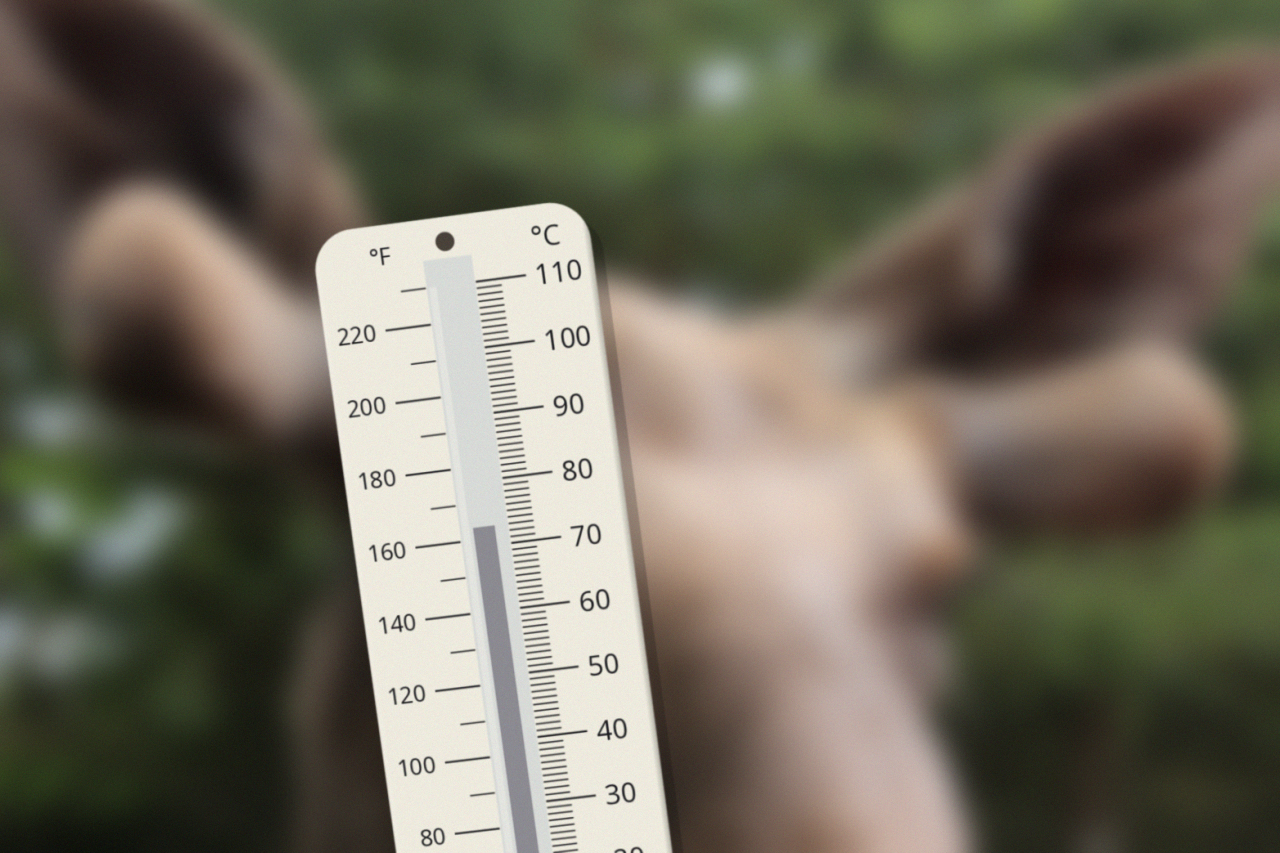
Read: 73,°C
